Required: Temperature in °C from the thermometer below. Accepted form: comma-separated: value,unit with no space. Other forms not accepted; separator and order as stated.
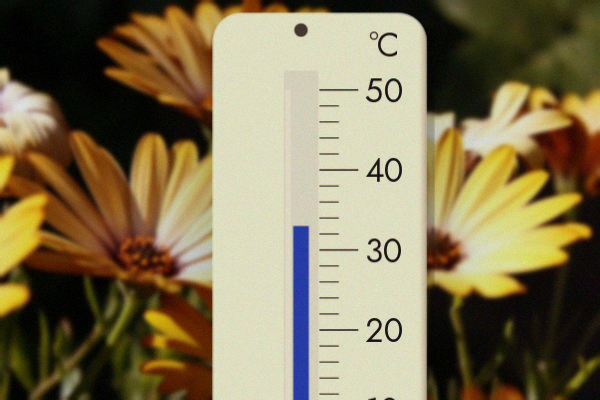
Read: 33,°C
